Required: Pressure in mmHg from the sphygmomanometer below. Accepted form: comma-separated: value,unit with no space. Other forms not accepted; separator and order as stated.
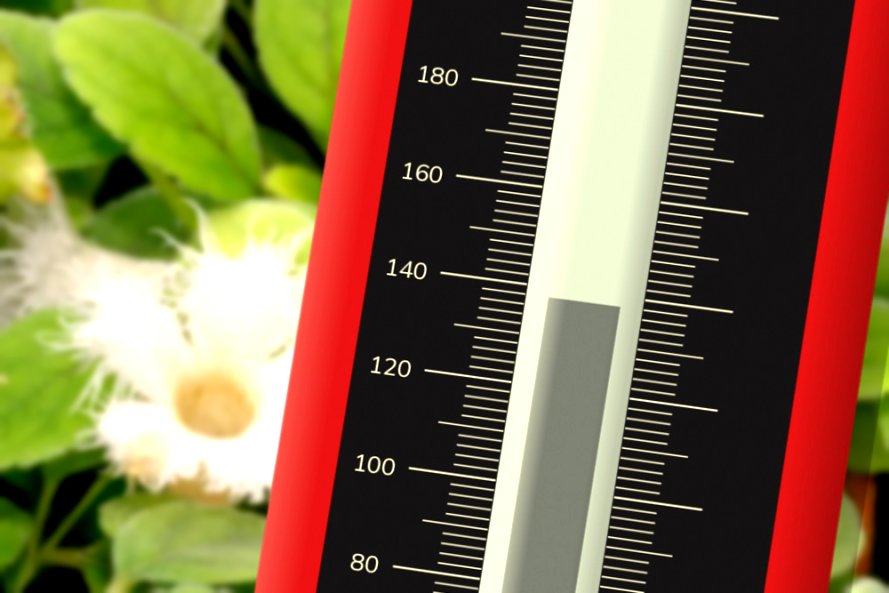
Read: 138,mmHg
